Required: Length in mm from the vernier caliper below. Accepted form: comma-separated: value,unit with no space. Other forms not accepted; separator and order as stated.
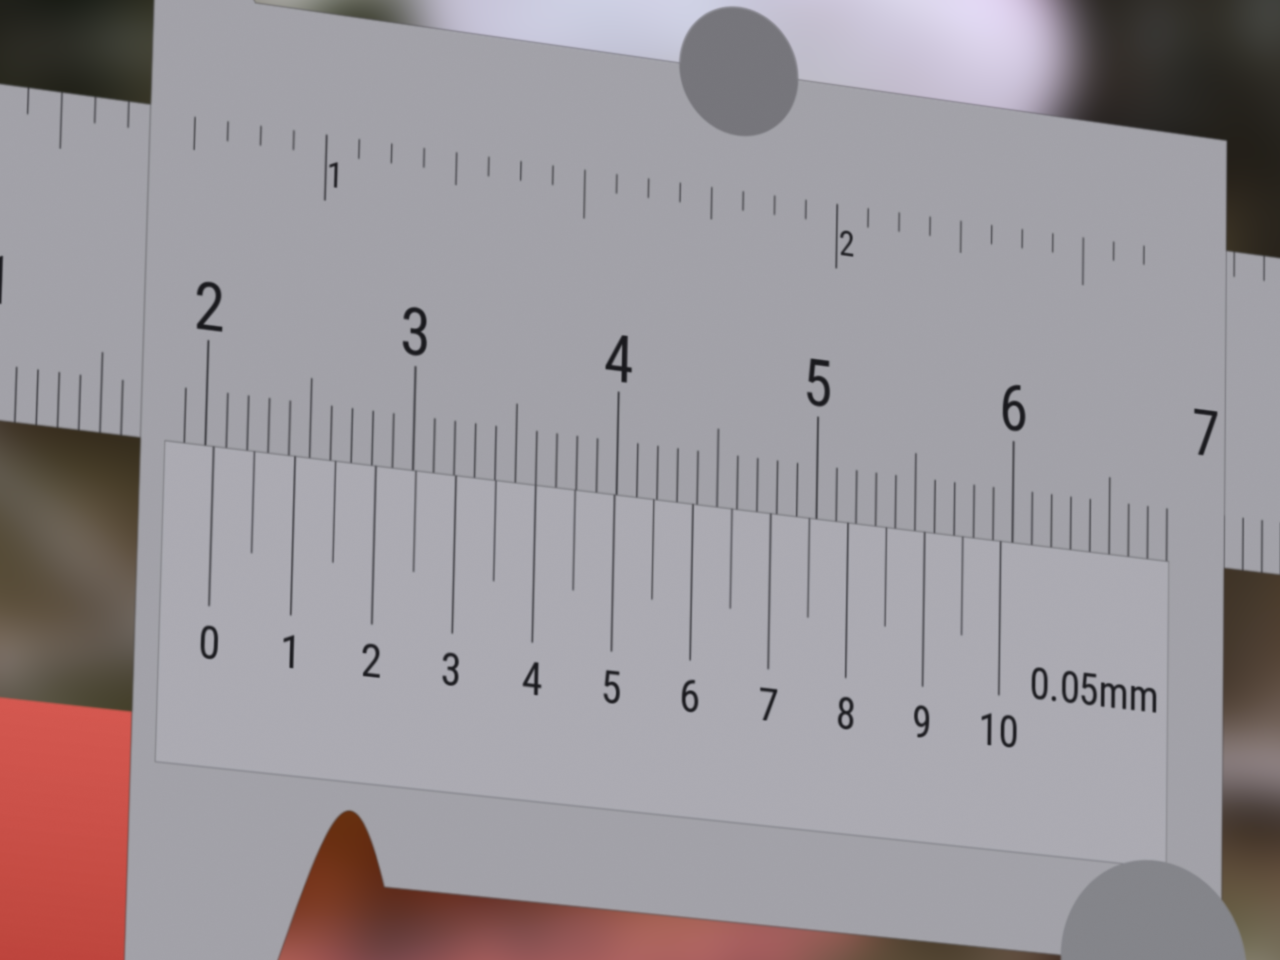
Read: 20.4,mm
